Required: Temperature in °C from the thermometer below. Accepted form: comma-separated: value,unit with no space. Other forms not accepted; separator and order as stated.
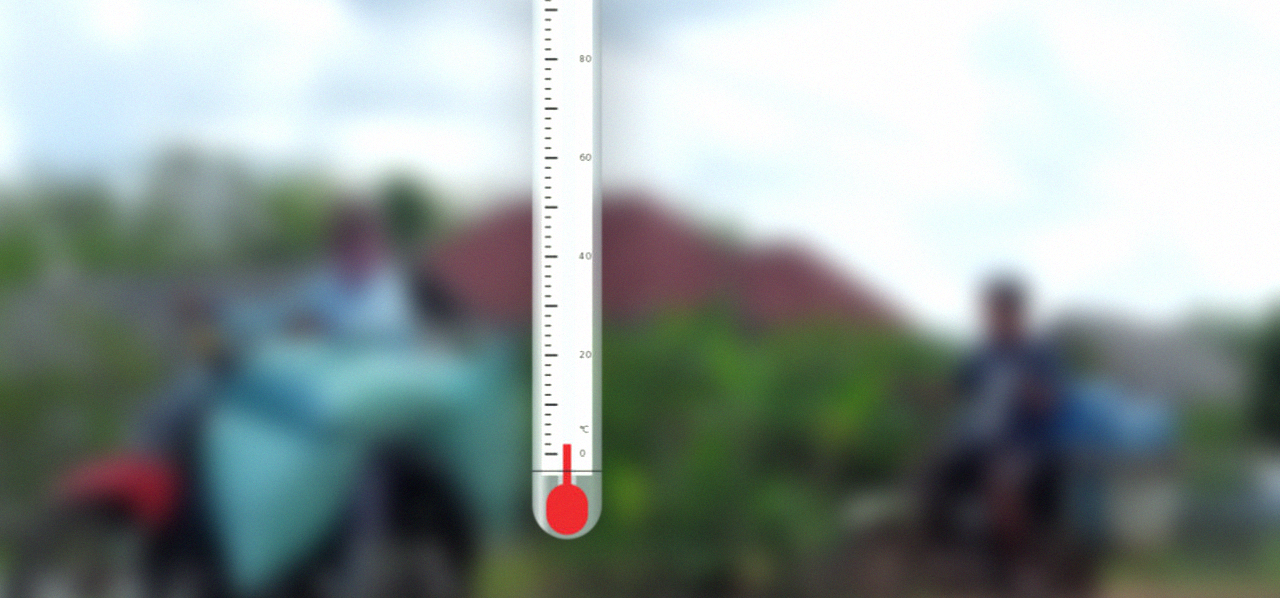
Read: 2,°C
